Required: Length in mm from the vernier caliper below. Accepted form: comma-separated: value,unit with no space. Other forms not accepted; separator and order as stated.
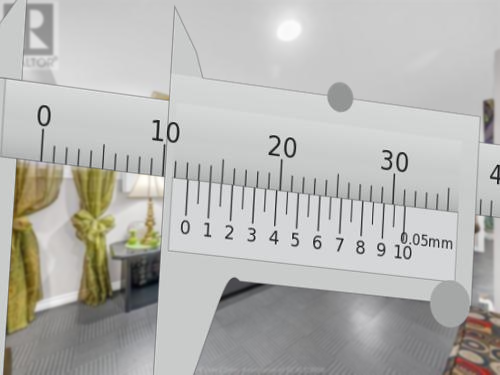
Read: 12.1,mm
